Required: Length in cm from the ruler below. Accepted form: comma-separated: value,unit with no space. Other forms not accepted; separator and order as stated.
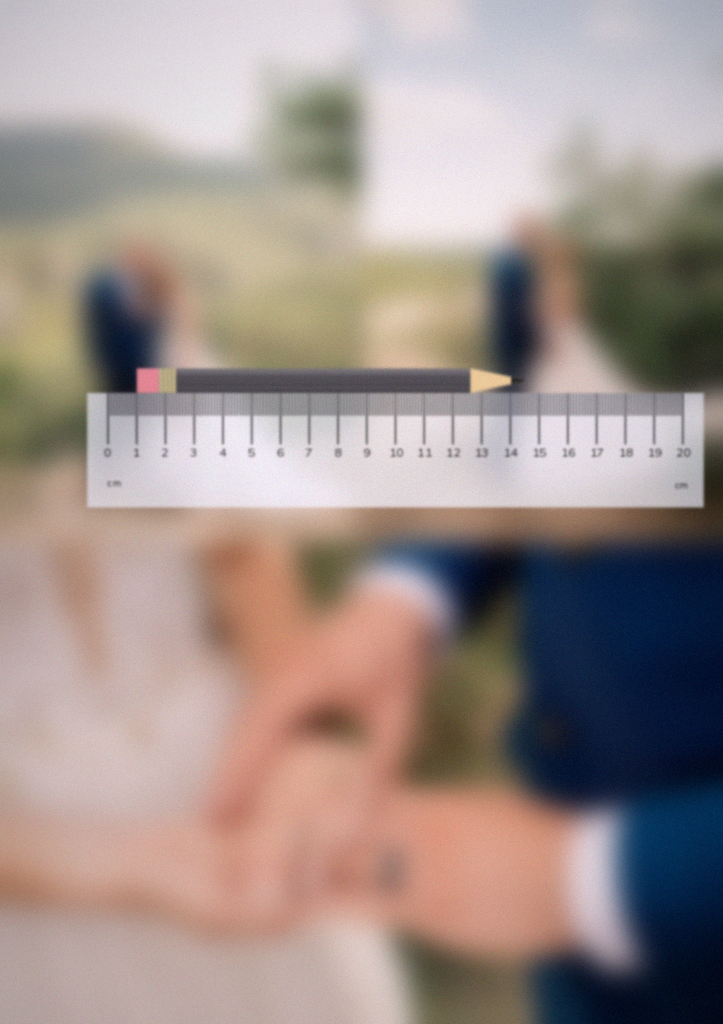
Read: 13.5,cm
